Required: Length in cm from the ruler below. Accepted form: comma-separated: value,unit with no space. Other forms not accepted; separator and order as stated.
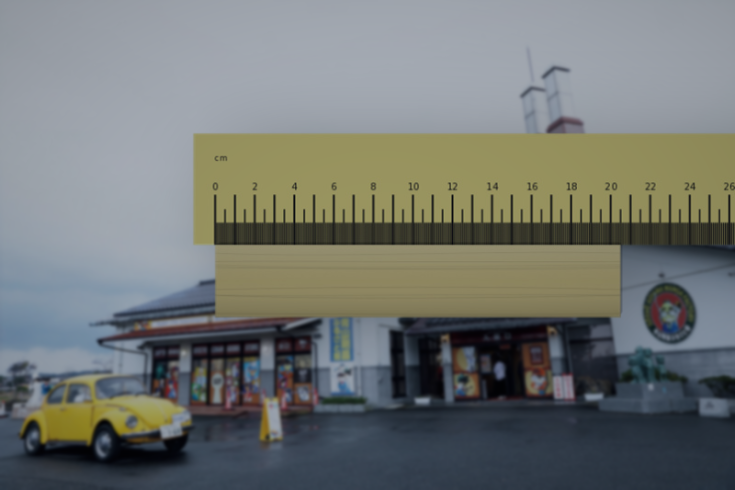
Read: 20.5,cm
